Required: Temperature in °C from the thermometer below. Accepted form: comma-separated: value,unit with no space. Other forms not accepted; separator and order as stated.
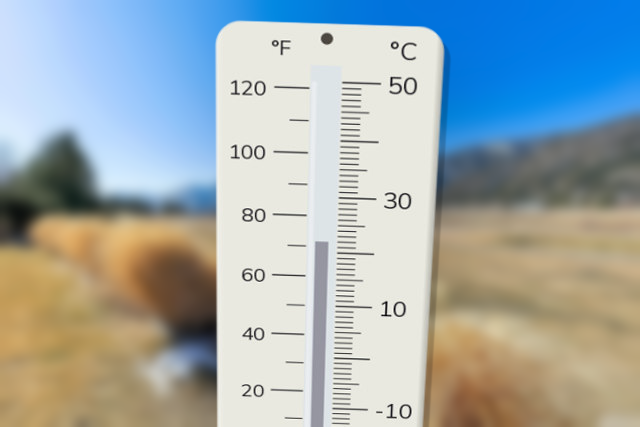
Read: 22,°C
